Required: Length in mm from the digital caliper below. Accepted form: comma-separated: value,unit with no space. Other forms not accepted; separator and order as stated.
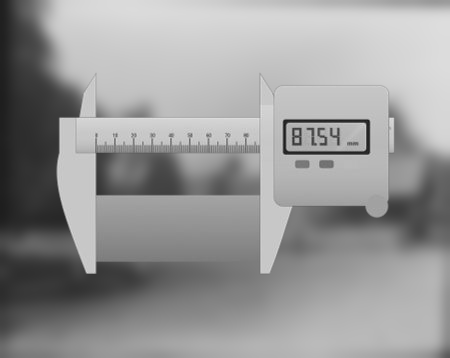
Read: 87.54,mm
